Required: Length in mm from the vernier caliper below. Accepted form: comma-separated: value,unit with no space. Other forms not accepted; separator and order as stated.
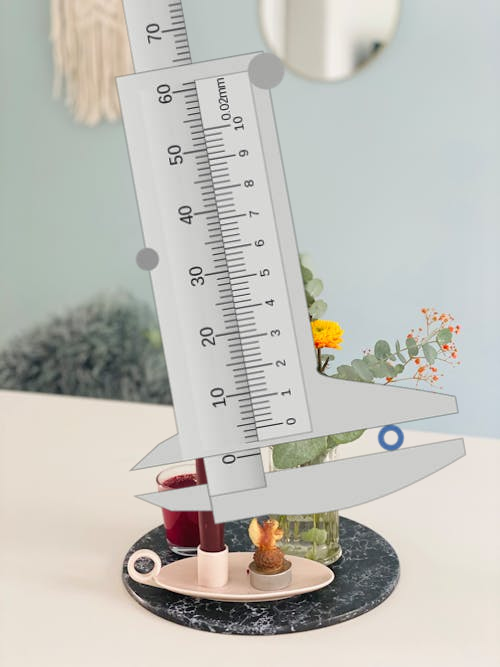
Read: 4.2,mm
